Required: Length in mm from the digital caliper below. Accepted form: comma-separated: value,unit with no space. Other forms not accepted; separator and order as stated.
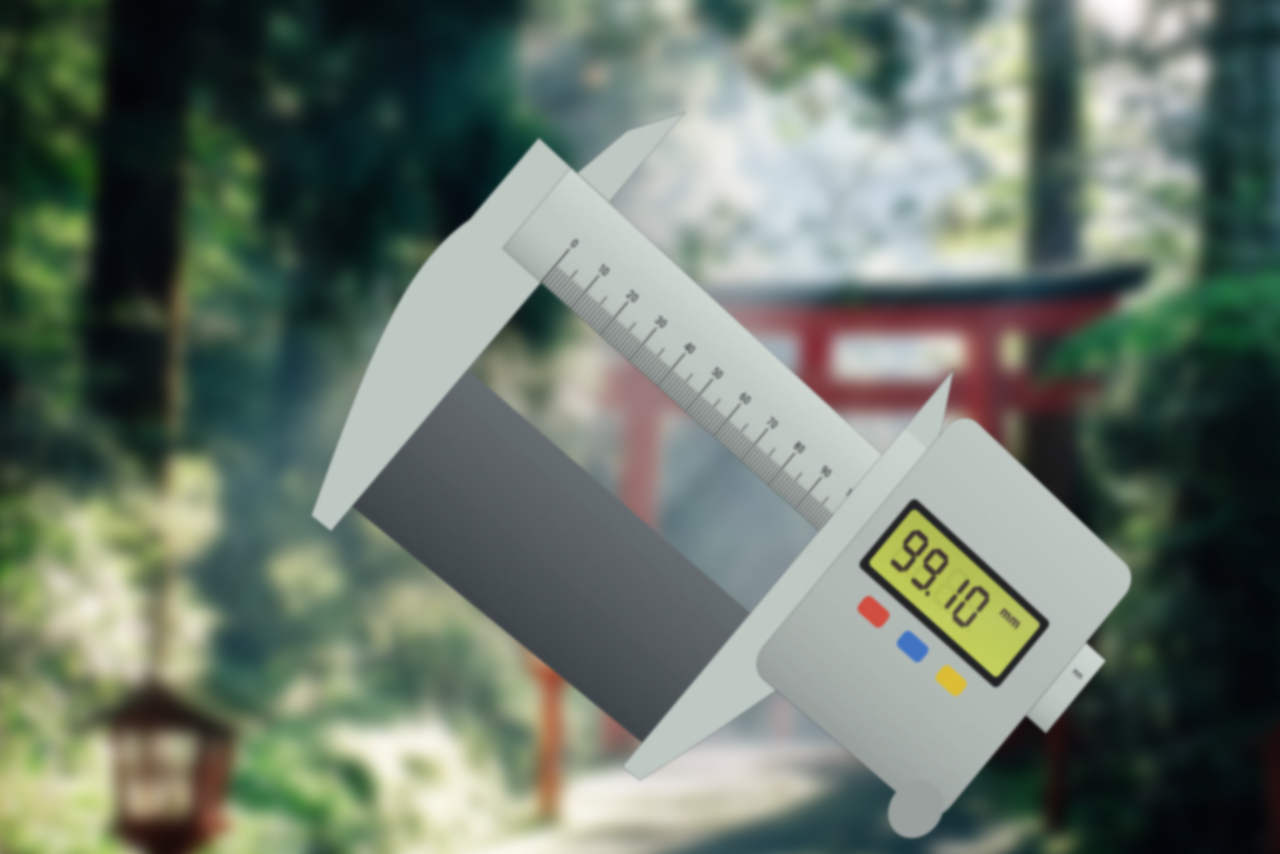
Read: 99.10,mm
